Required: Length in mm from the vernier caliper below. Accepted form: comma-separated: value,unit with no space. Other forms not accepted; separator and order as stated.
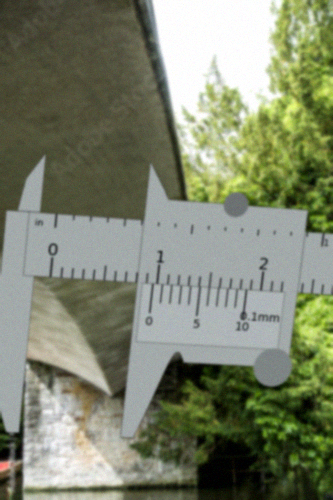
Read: 9.6,mm
